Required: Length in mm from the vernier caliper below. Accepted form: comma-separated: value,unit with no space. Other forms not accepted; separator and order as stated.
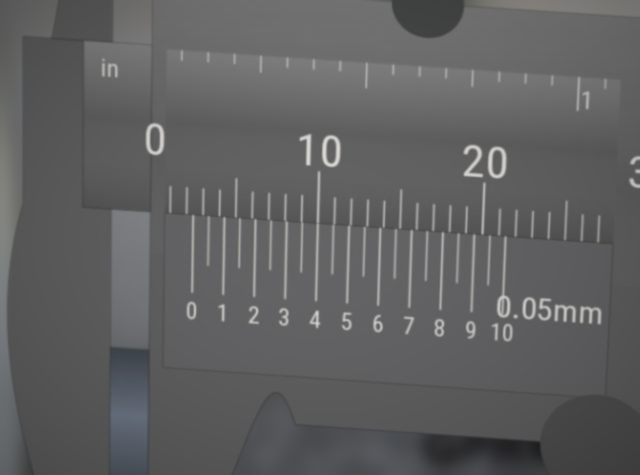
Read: 2.4,mm
